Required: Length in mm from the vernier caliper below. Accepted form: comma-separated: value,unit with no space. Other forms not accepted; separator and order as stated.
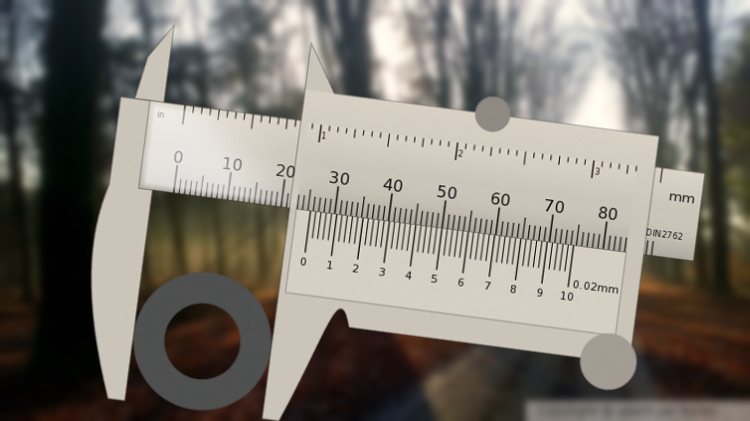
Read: 25.5,mm
